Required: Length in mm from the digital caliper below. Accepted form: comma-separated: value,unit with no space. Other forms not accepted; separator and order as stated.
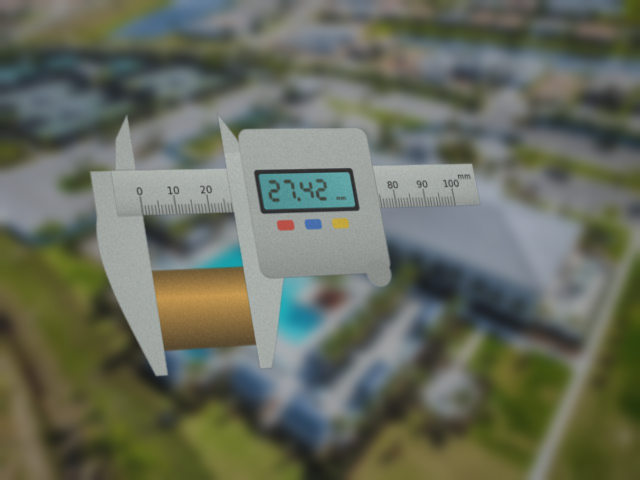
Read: 27.42,mm
